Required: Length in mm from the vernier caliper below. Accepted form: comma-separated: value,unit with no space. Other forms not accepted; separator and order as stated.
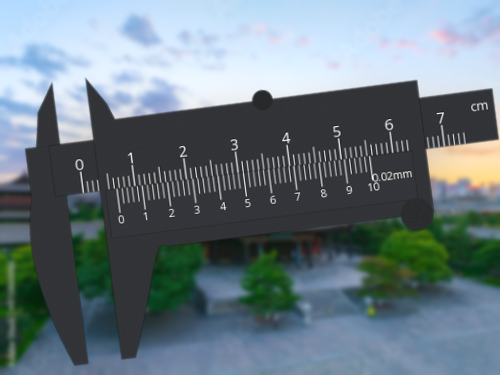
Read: 6.5,mm
